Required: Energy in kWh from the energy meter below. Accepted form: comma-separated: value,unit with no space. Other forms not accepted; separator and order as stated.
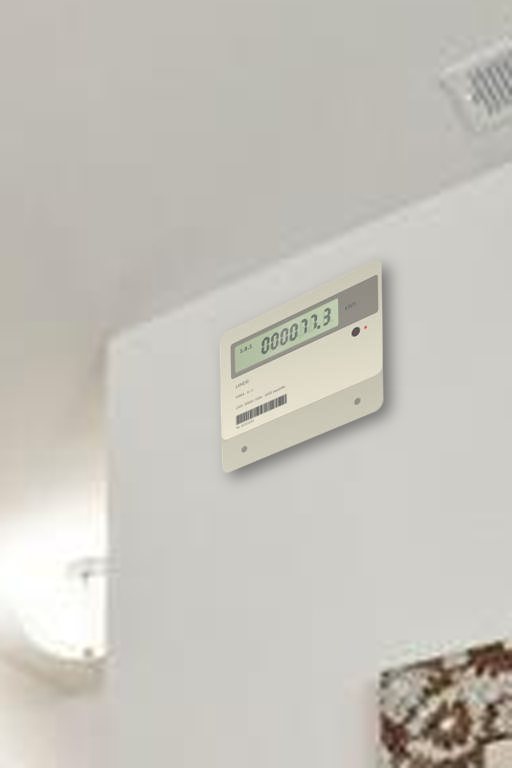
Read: 77.3,kWh
